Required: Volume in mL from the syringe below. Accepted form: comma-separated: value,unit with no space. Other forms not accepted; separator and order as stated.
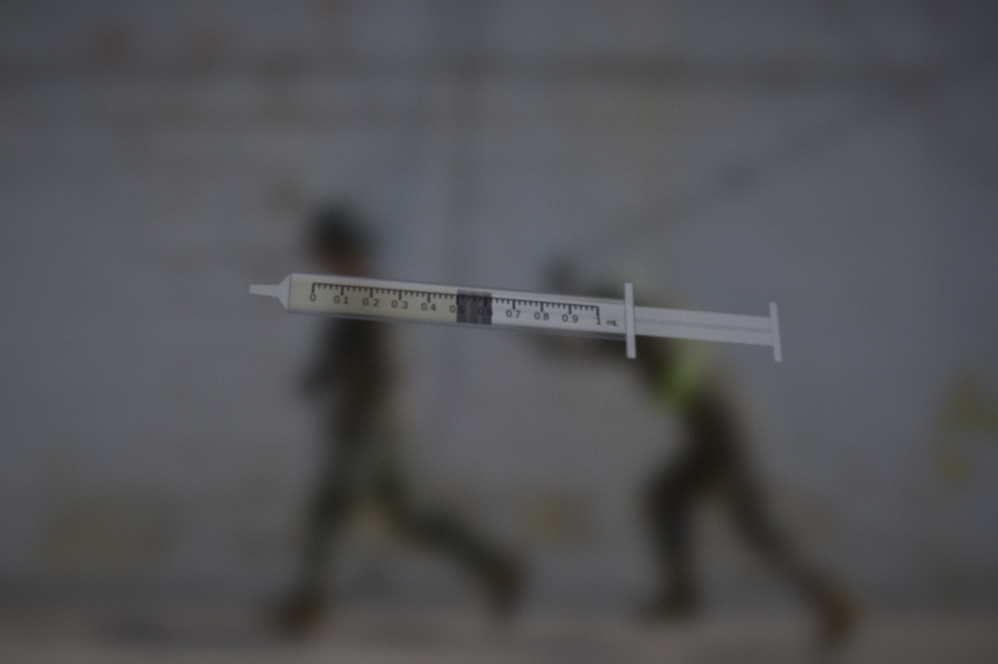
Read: 0.5,mL
